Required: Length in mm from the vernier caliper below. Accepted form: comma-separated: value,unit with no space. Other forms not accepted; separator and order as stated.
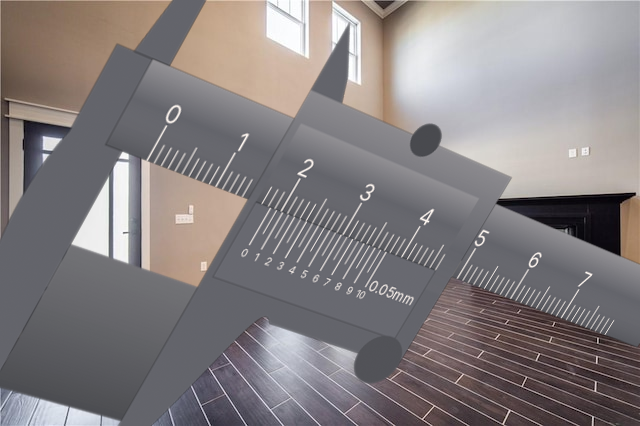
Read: 18.4,mm
